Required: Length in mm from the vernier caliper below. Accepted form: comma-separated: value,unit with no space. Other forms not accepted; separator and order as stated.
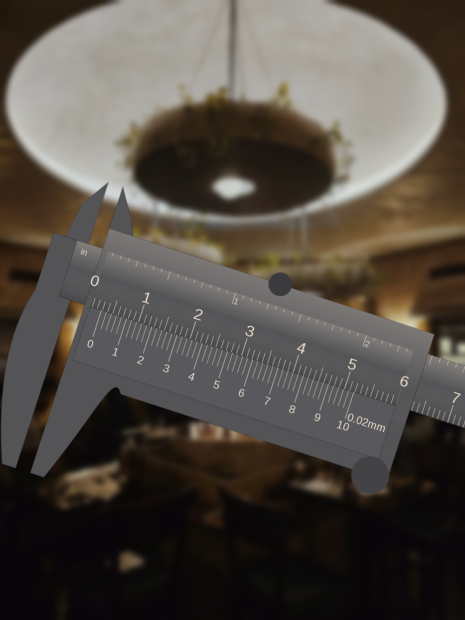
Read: 2.8,mm
